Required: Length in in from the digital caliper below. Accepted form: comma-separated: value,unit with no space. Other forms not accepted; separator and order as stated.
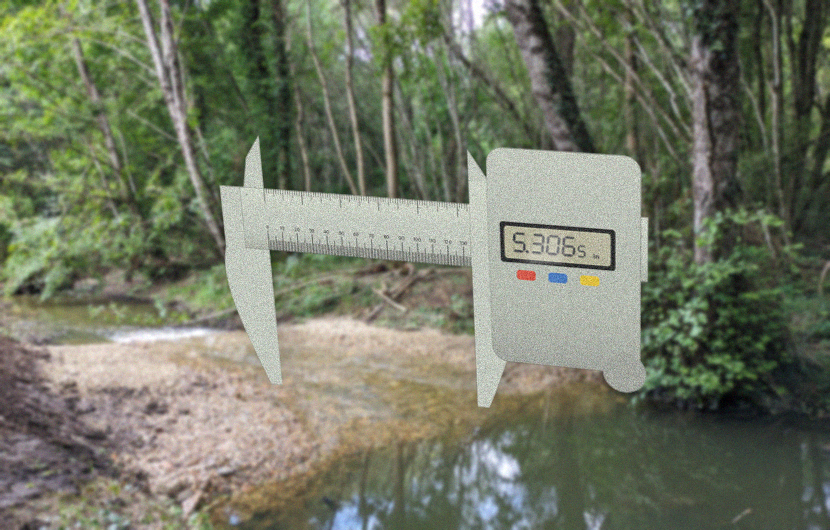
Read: 5.3065,in
